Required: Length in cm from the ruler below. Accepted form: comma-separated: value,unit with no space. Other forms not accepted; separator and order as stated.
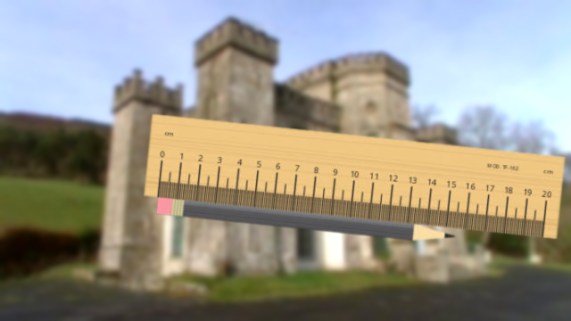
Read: 15.5,cm
